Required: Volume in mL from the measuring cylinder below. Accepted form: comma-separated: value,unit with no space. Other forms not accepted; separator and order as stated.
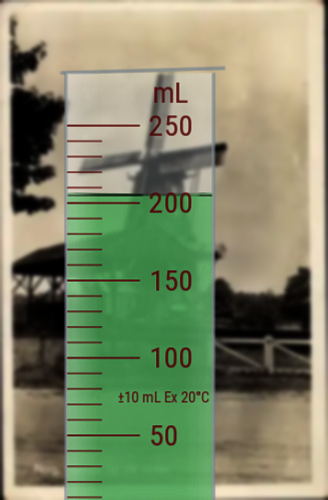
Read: 205,mL
